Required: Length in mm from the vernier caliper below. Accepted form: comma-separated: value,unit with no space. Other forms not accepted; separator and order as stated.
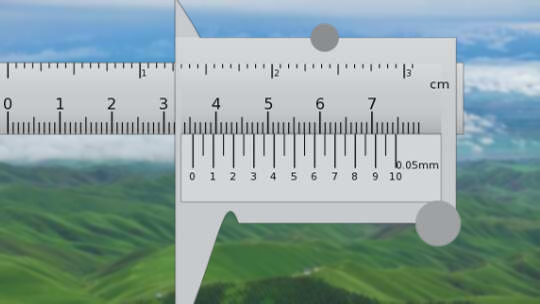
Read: 35.6,mm
